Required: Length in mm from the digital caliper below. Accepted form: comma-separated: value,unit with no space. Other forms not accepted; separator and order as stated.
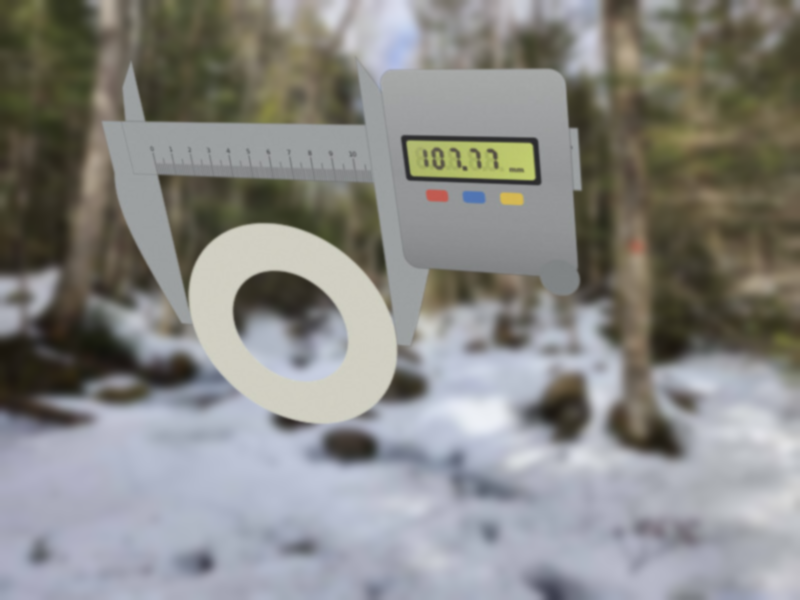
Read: 107.77,mm
